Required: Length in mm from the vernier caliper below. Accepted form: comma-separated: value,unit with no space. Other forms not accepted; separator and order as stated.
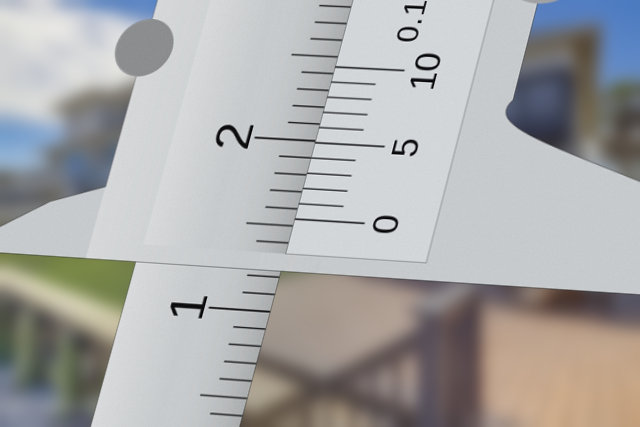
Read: 15.4,mm
